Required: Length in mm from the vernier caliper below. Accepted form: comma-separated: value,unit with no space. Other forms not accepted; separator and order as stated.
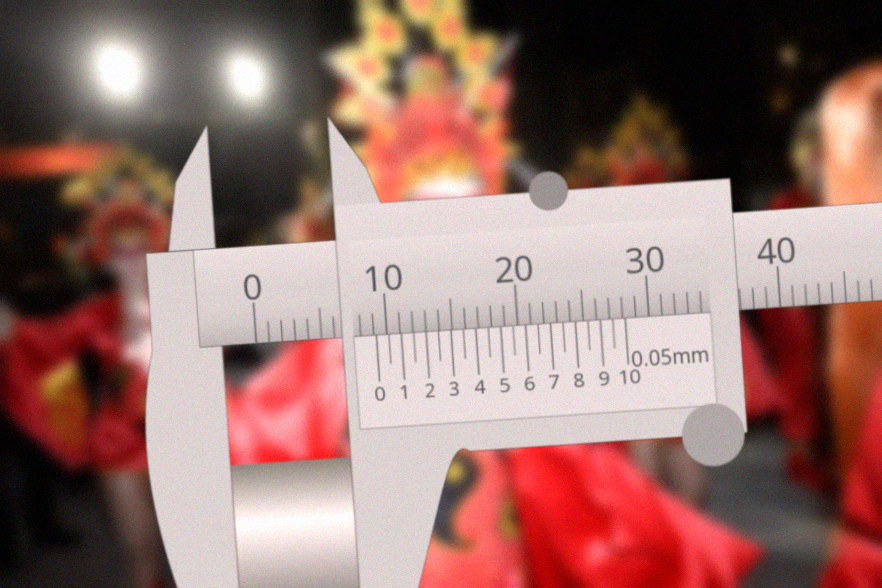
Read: 9.2,mm
